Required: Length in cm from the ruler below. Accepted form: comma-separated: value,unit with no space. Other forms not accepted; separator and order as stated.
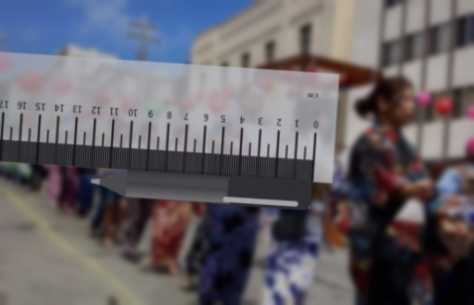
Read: 12,cm
